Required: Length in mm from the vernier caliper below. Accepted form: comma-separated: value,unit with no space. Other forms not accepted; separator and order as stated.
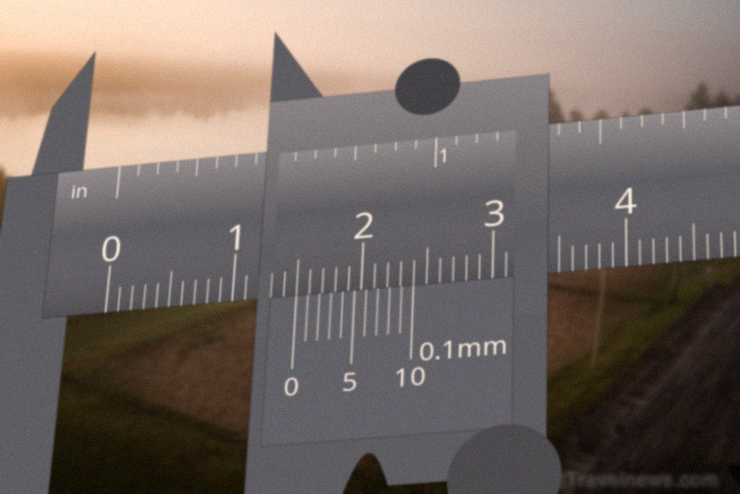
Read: 15.0,mm
